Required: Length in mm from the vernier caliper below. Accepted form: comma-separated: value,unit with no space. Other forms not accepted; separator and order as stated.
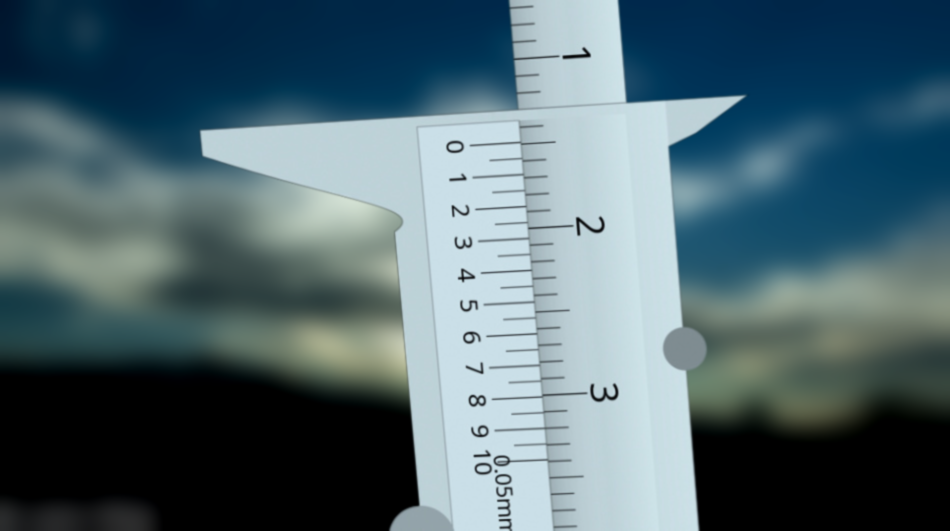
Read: 14.9,mm
